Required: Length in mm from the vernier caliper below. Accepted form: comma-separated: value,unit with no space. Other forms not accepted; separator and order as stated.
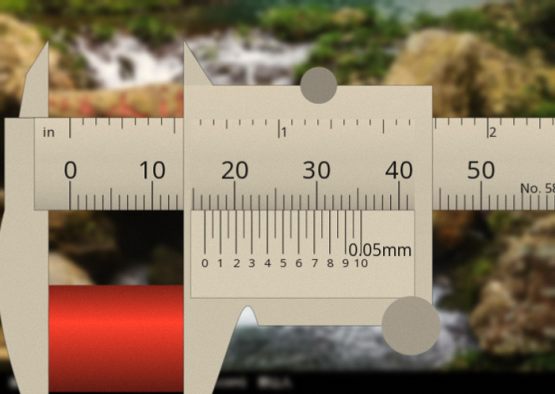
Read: 16.4,mm
